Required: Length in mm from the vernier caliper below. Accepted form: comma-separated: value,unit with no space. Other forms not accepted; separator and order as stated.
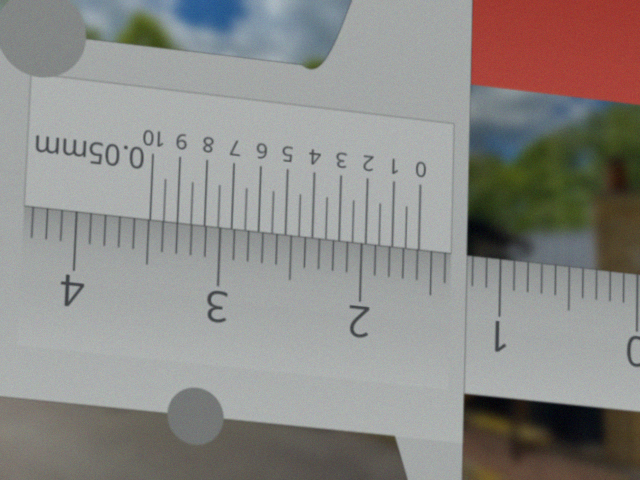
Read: 15.9,mm
